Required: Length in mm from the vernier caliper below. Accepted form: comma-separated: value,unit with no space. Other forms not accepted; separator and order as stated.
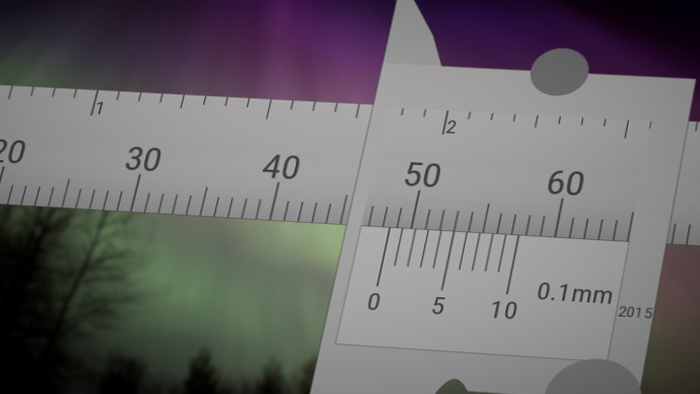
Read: 48.5,mm
